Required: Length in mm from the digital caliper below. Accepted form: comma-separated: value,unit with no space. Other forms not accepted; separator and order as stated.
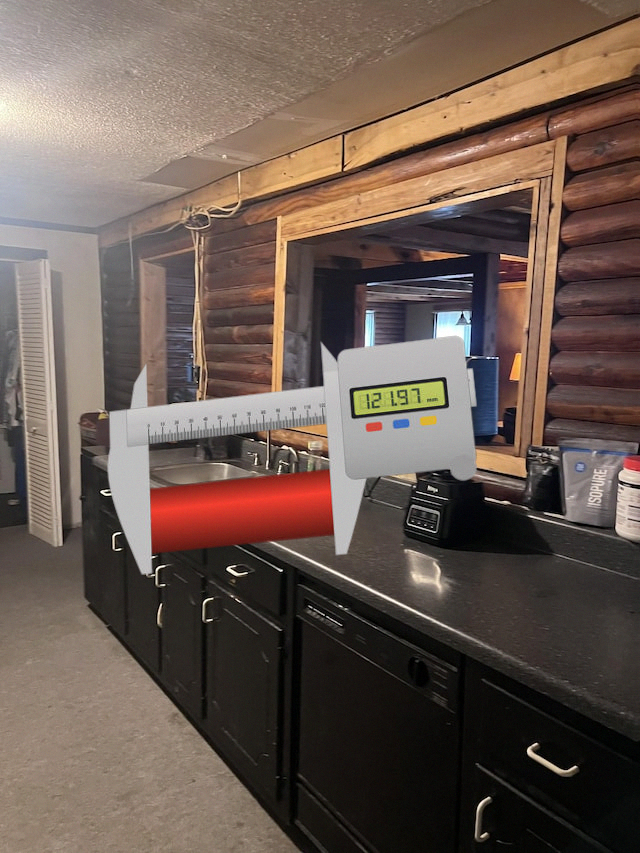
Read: 121.97,mm
